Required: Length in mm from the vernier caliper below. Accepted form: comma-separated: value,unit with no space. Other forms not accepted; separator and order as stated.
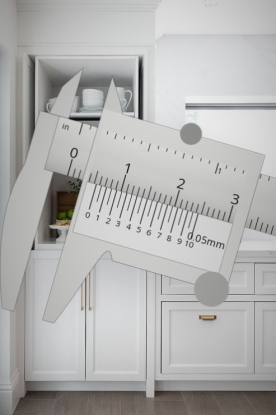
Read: 5.4,mm
